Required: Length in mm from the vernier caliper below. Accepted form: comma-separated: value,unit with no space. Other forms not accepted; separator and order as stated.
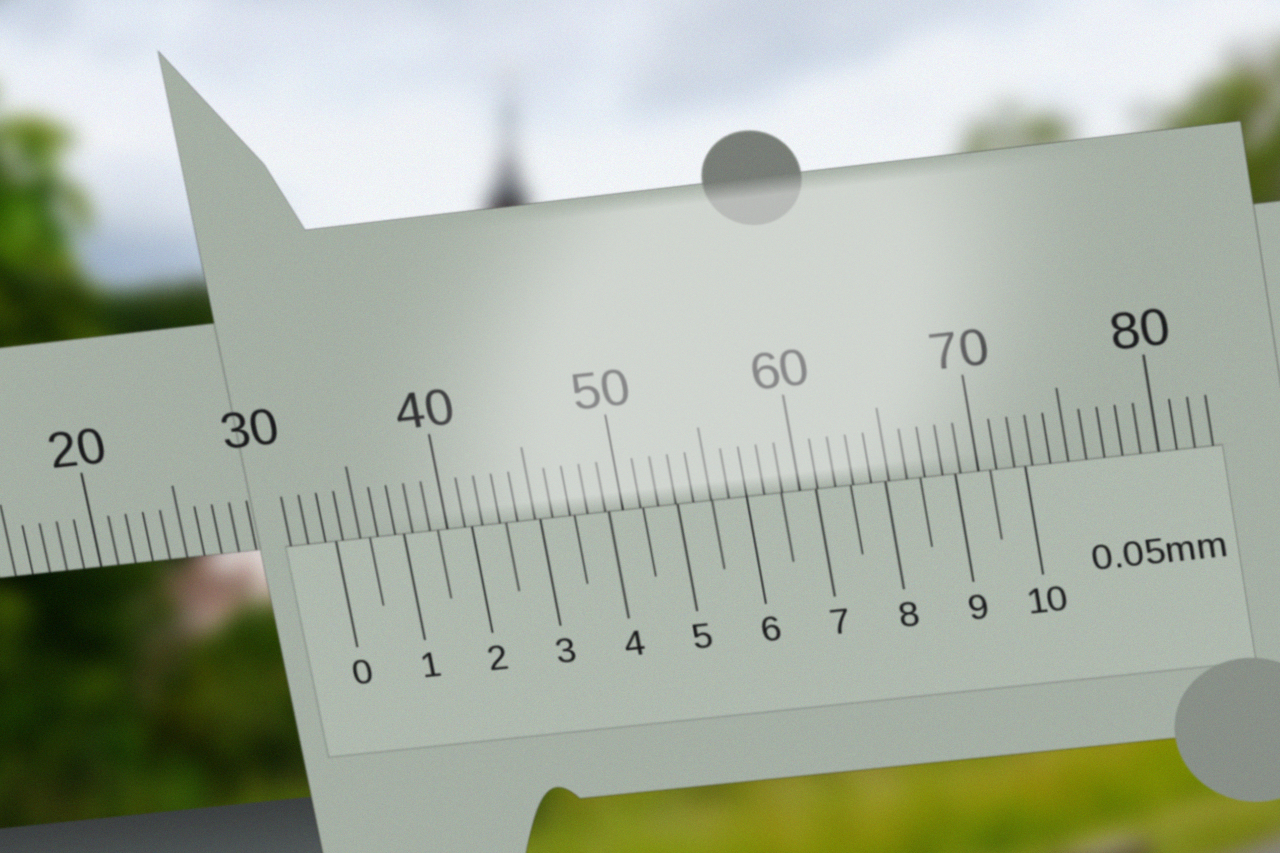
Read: 33.6,mm
